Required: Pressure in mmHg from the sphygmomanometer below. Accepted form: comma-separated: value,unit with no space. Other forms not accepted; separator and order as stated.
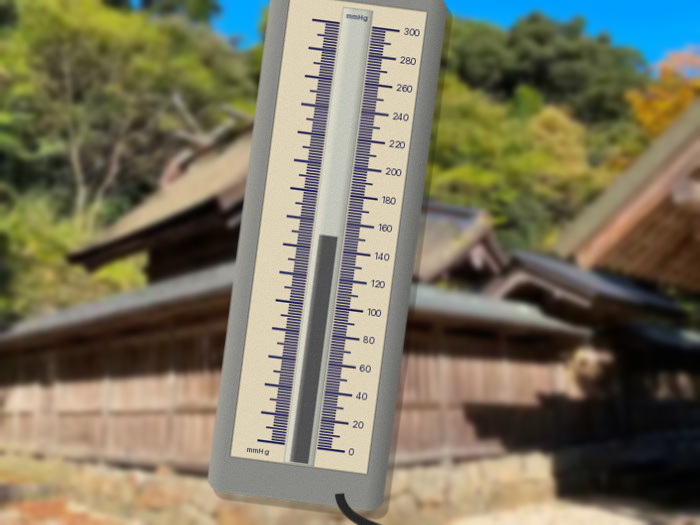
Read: 150,mmHg
